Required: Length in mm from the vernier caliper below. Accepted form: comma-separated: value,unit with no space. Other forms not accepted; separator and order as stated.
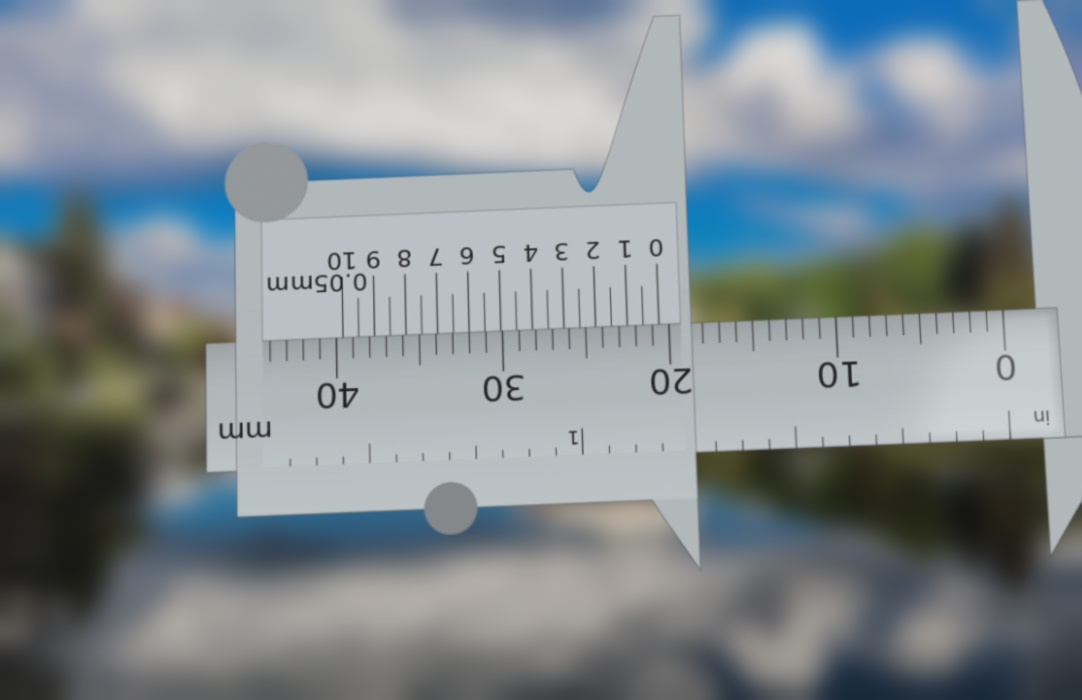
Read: 20.6,mm
